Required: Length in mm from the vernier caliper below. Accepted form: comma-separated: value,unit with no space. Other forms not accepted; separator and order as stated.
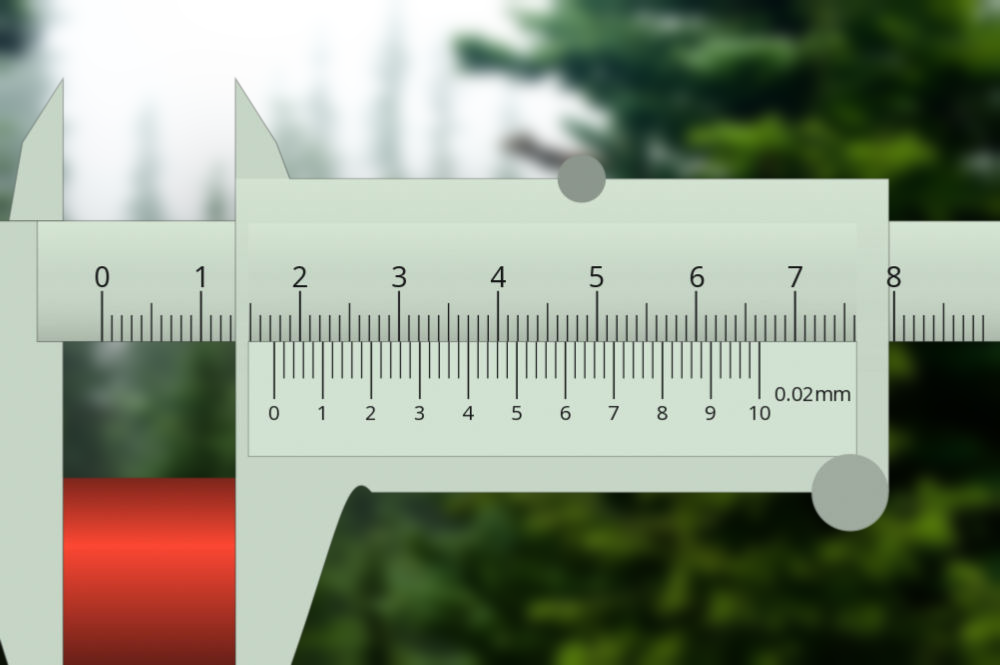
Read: 17.4,mm
